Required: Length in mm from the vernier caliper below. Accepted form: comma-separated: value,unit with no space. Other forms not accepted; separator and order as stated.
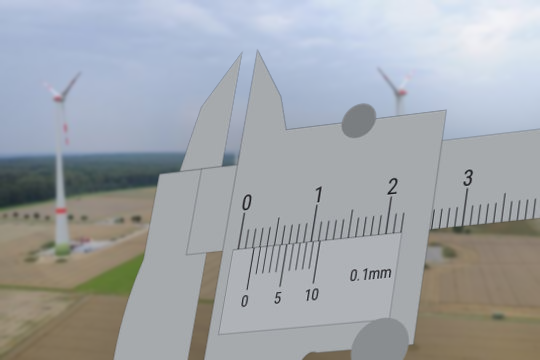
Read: 2.2,mm
